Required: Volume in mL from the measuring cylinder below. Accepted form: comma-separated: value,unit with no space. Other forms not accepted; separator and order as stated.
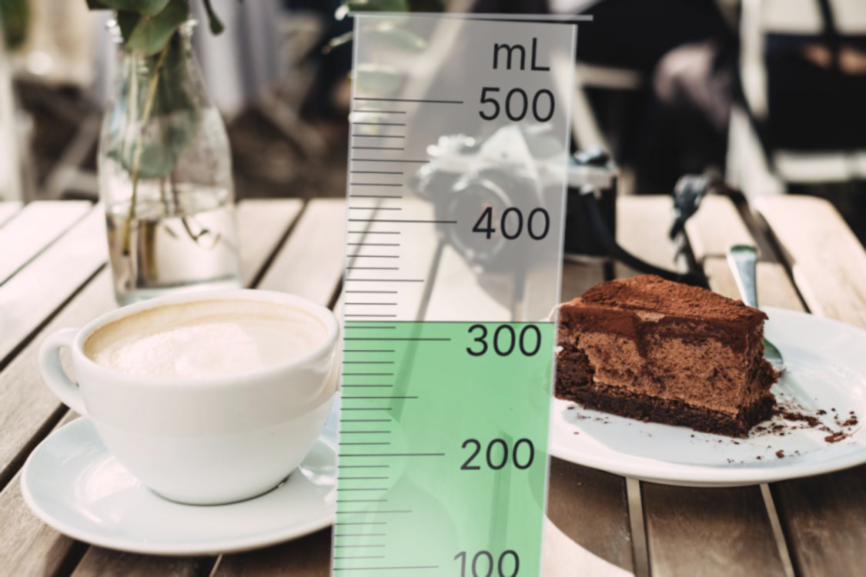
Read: 315,mL
